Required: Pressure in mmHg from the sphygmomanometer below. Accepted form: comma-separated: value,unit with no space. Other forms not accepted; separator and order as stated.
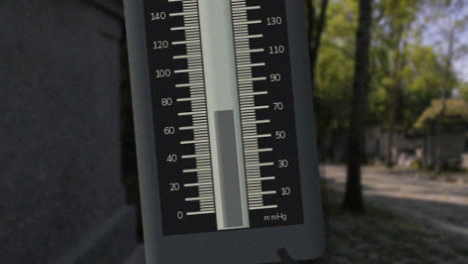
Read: 70,mmHg
